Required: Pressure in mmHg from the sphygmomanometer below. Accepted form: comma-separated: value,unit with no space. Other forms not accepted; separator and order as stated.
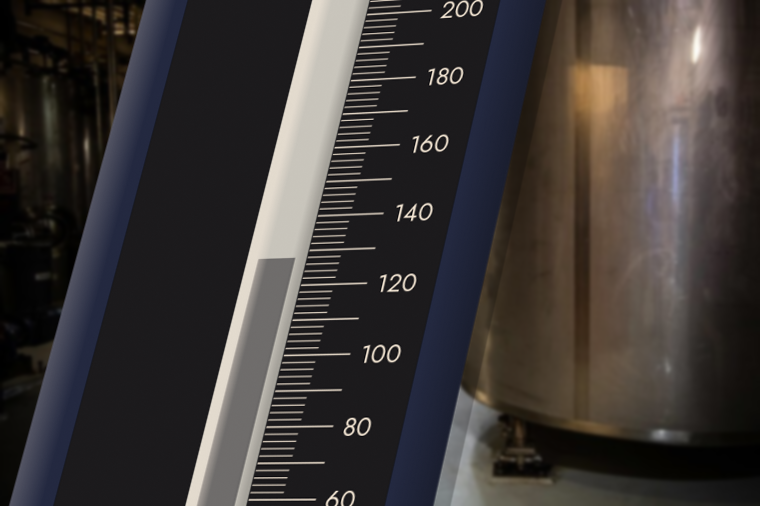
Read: 128,mmHg
